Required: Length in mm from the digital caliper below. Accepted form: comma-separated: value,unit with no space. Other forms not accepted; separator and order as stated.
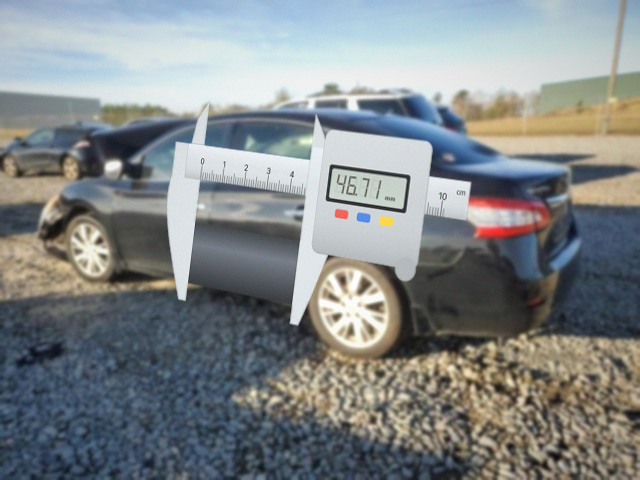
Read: 46.71,mm
